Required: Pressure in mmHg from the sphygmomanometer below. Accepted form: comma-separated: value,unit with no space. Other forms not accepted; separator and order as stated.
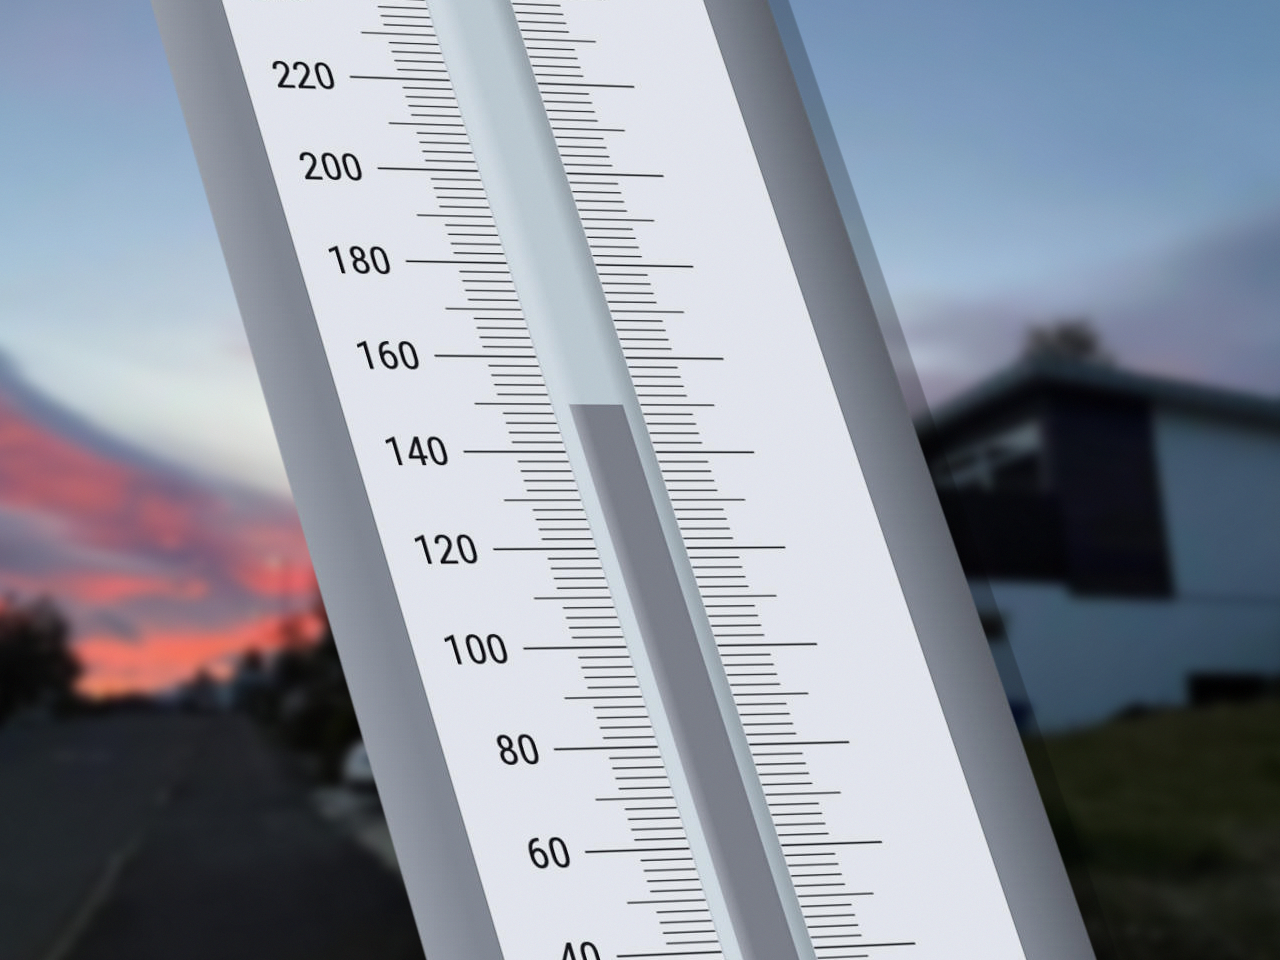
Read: 150,mmHg
